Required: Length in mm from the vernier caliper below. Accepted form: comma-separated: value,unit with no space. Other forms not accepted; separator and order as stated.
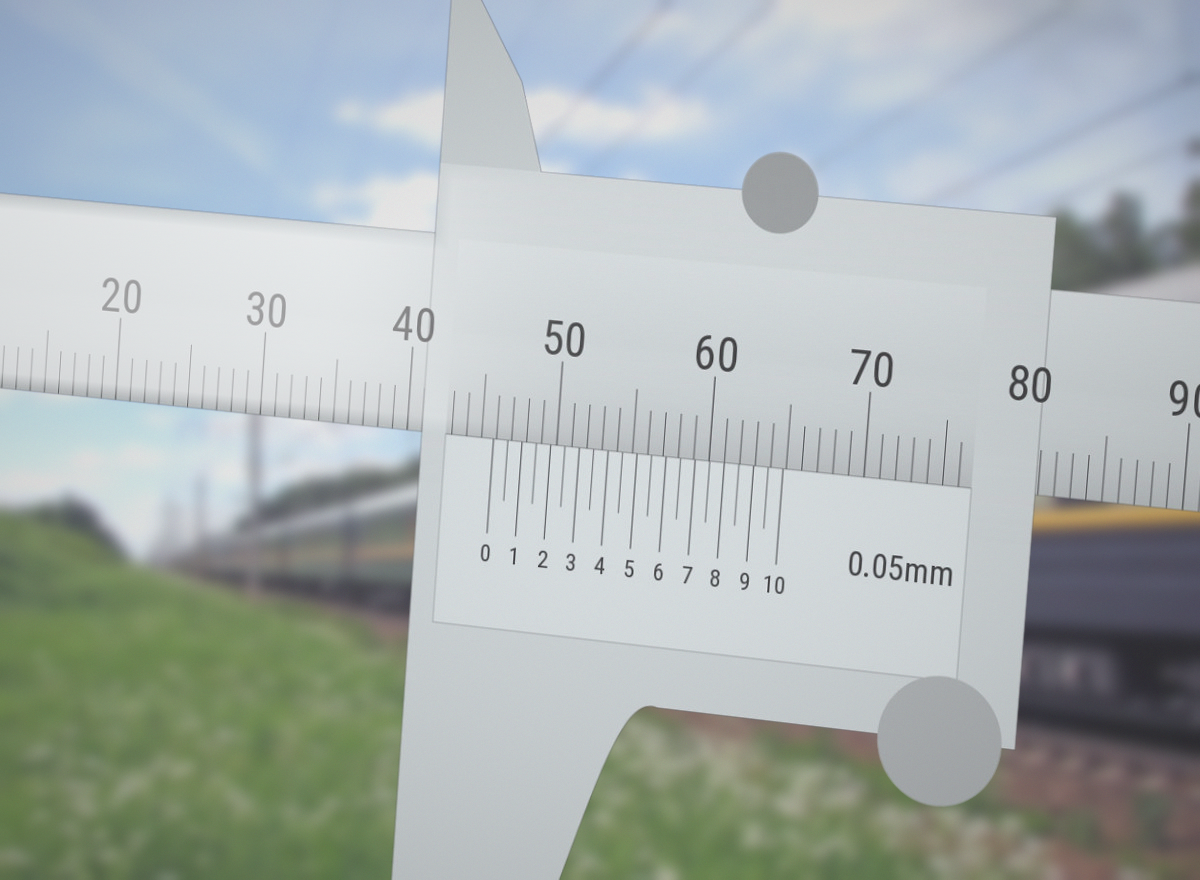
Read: 45.8,mm
